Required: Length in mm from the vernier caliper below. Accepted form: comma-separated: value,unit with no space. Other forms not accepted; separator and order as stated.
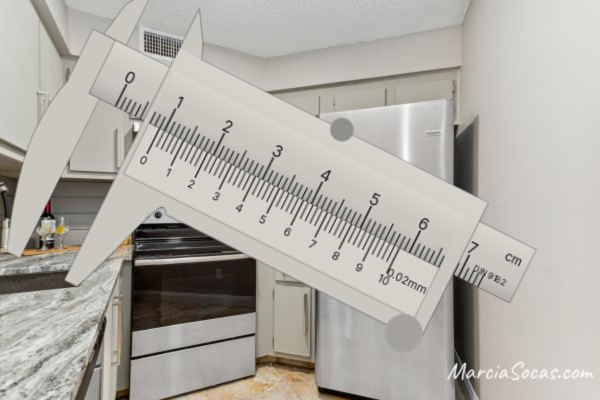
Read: 9.0,mm
